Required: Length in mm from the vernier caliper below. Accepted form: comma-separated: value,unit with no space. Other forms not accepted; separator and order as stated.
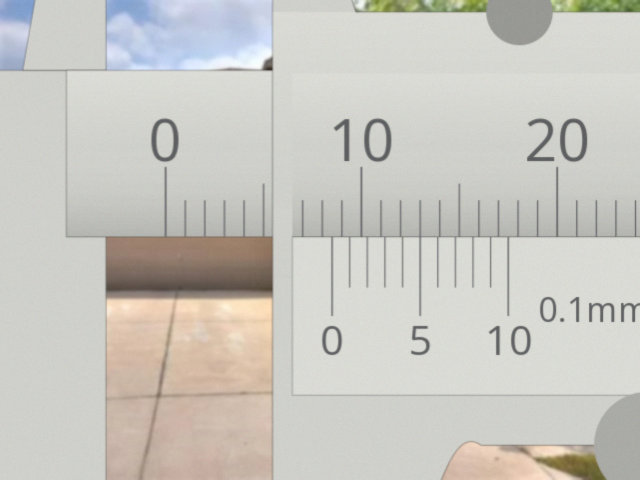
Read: 8.5,mm
